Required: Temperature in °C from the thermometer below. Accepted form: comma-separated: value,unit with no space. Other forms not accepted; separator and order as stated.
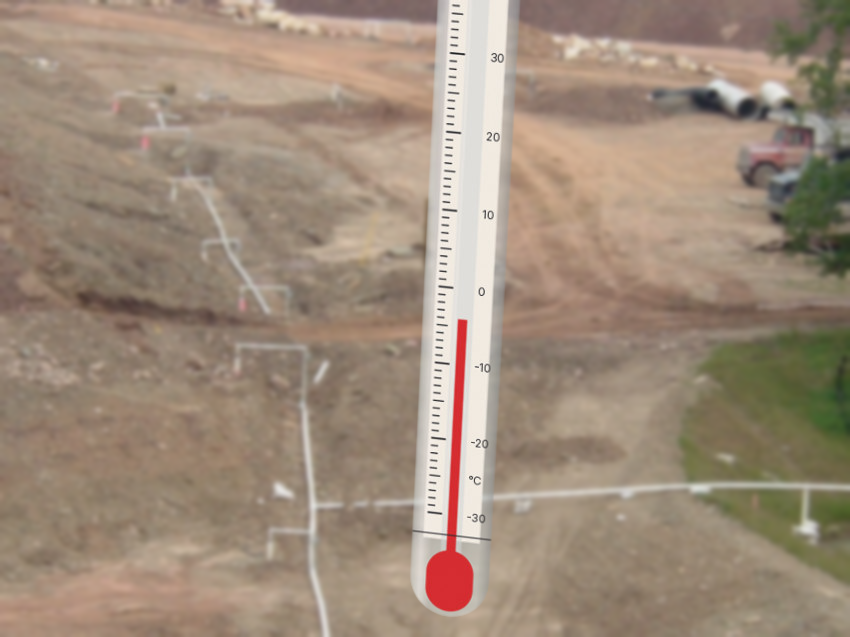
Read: -4,°C
